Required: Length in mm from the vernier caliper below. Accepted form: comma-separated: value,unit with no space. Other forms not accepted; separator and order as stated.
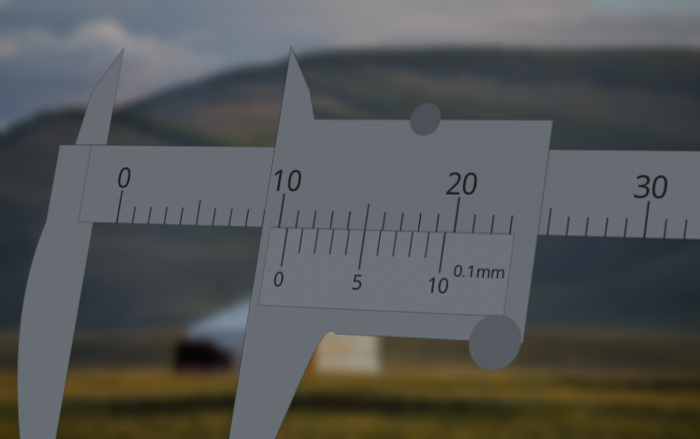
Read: 10.5,mm
